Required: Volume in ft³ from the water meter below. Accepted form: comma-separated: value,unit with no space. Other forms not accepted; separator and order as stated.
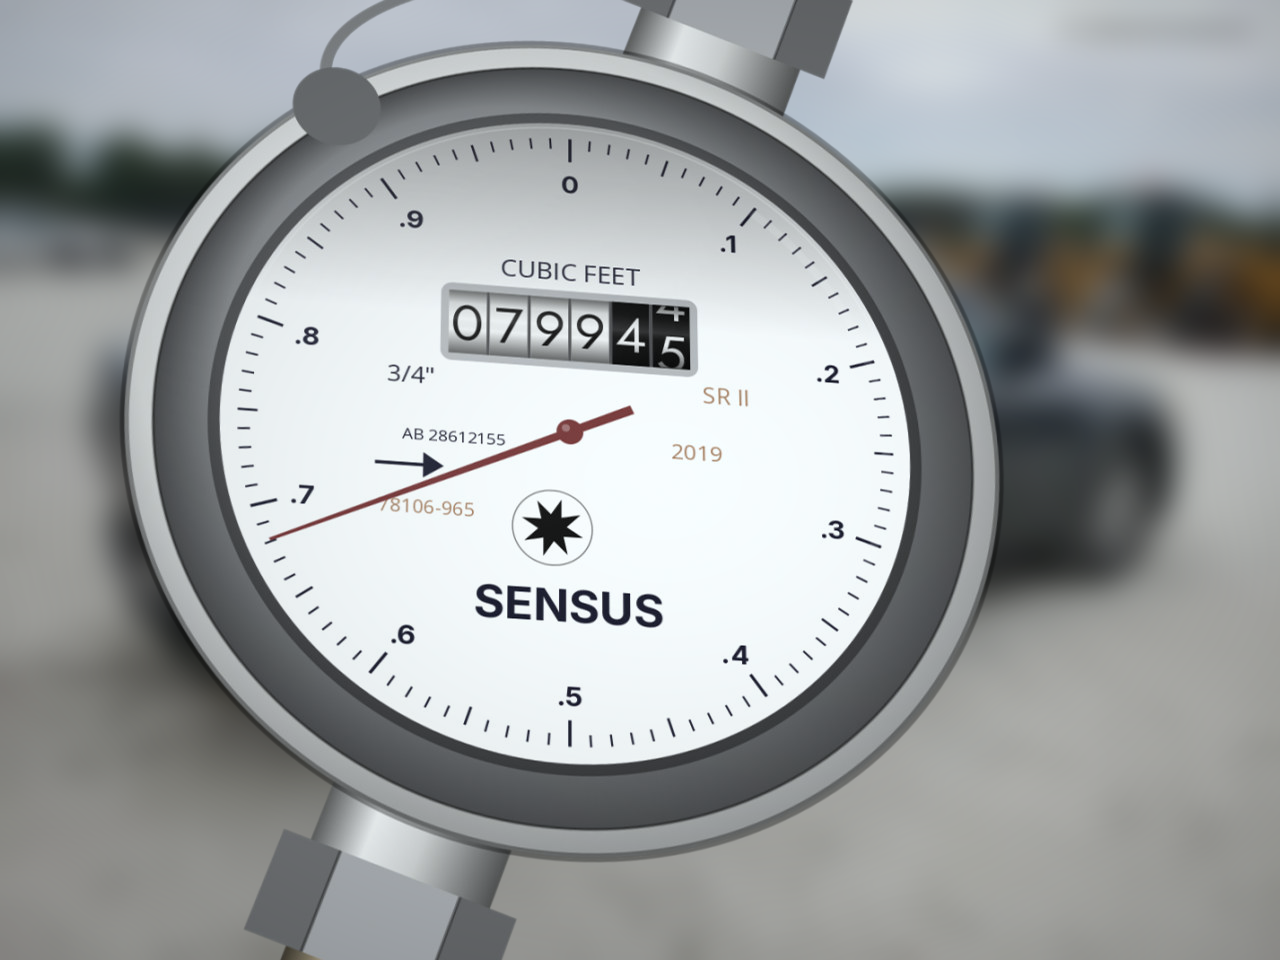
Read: 79944.68,ft³
